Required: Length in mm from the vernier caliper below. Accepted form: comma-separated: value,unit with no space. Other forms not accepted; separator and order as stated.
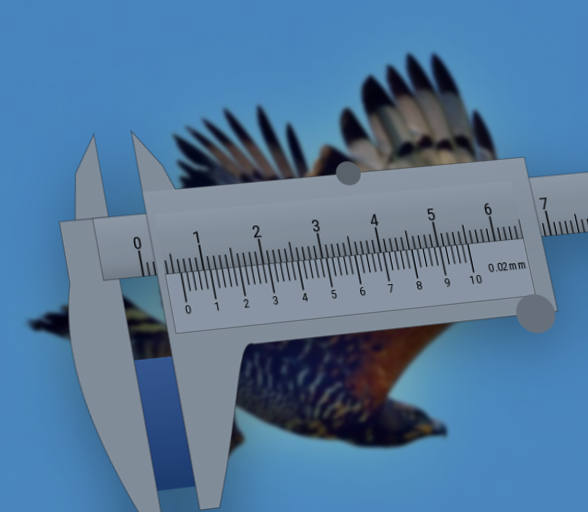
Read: 6.2,mm
